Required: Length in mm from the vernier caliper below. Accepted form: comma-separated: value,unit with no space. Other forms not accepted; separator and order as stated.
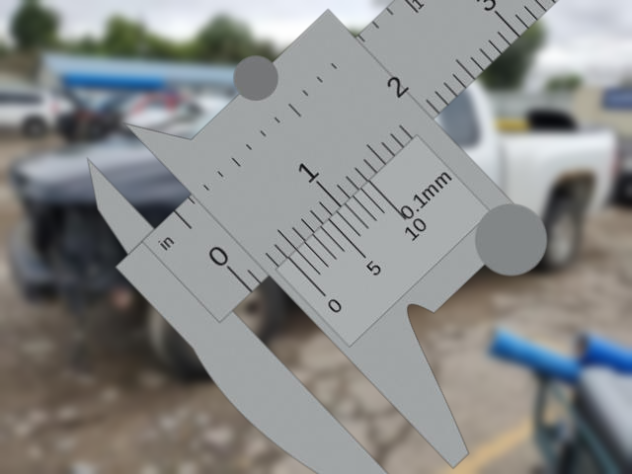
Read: 4.1,mm
